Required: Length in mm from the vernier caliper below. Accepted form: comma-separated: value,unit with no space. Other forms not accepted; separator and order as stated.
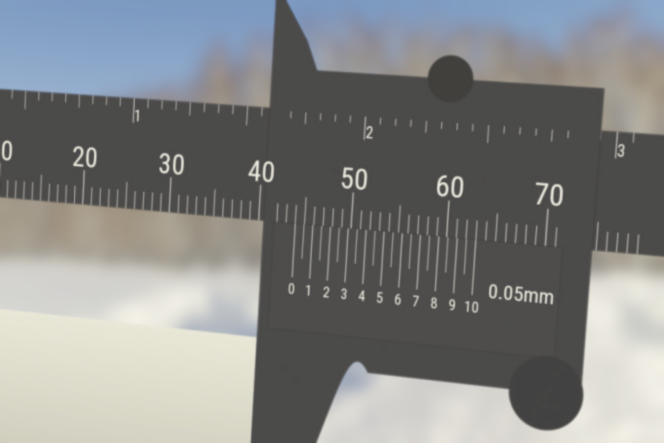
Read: 44.0,mm
